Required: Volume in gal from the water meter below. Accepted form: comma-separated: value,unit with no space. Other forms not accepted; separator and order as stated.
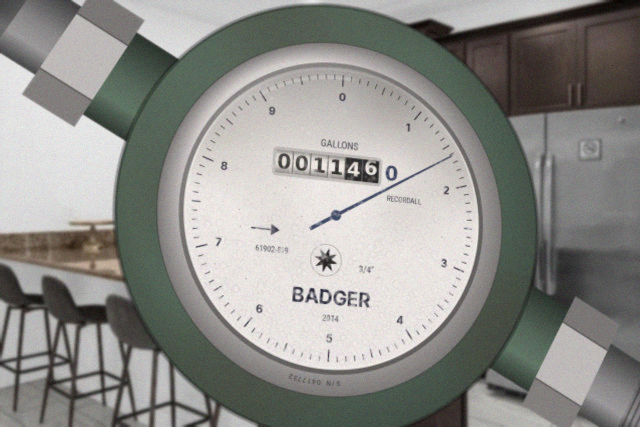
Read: 11461.6,gal
